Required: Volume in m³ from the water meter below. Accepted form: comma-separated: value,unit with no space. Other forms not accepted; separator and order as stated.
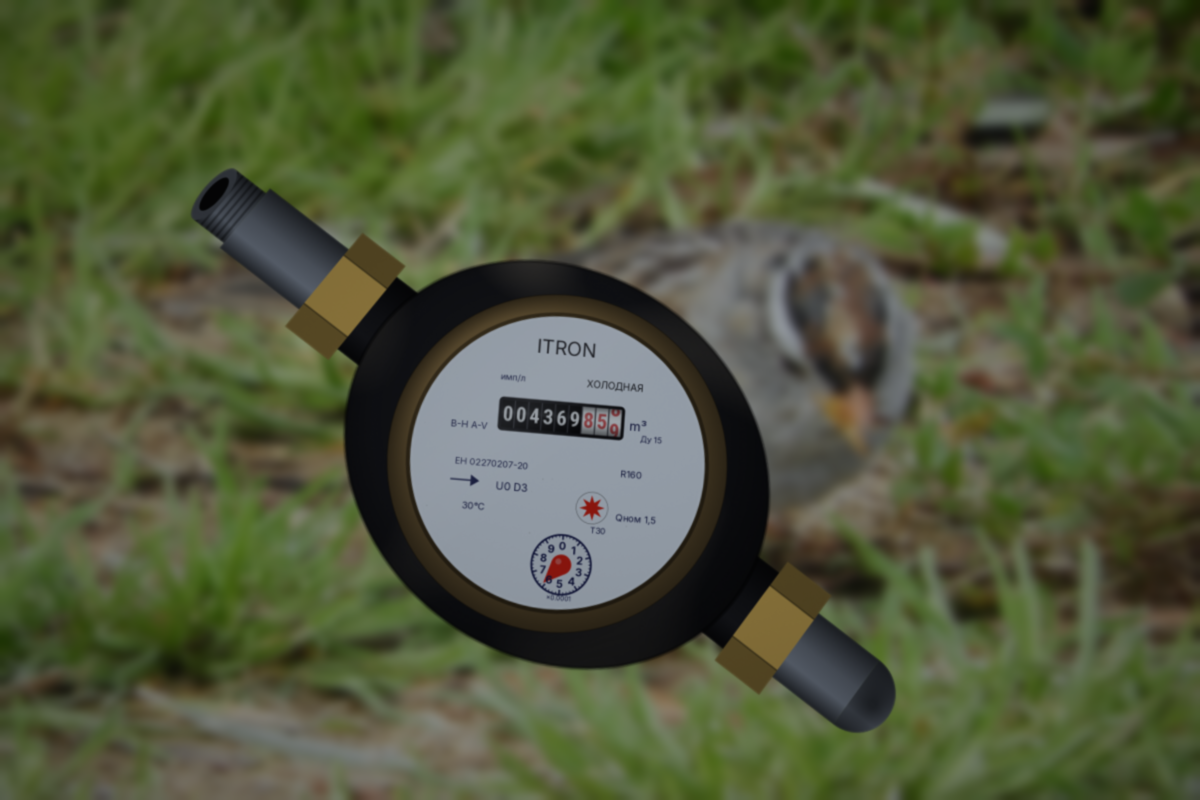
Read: 4369.8586,m³
